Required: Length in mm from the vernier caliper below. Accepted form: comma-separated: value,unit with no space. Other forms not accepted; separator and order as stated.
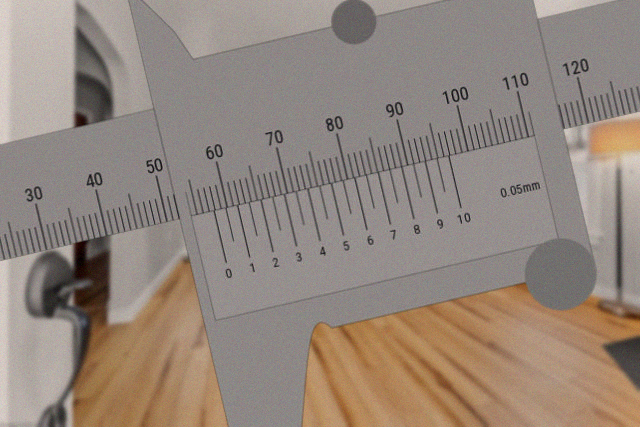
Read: 57.8,mm
